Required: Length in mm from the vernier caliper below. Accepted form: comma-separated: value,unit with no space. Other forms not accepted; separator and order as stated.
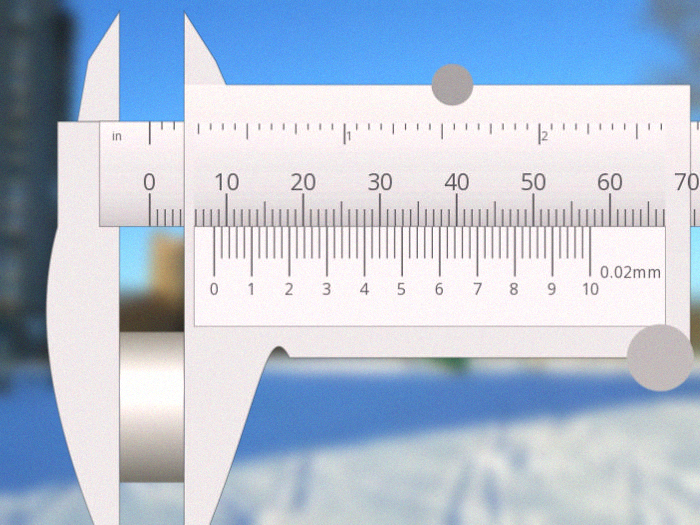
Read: 8.4,mm
